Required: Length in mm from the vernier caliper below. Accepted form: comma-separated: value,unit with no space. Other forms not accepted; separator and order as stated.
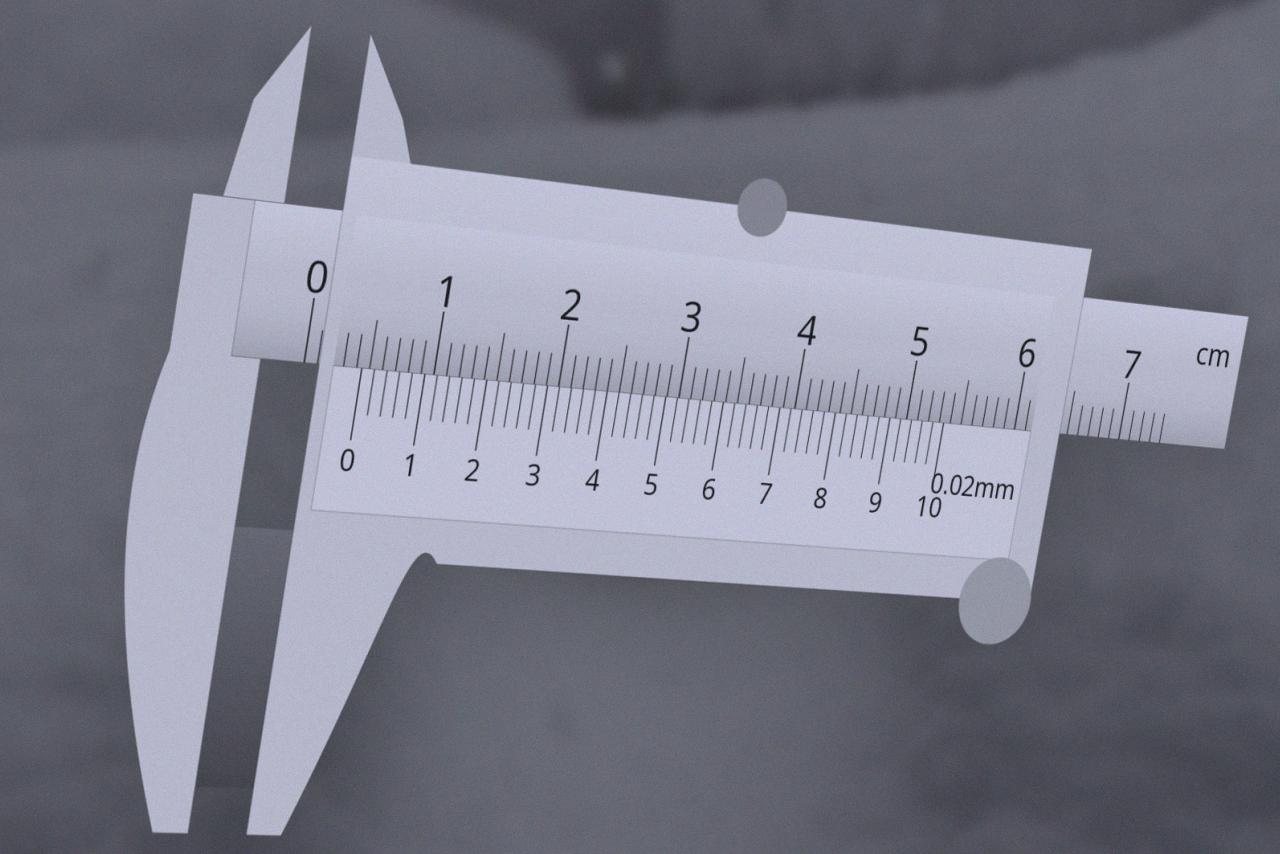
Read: 4.4,mm
